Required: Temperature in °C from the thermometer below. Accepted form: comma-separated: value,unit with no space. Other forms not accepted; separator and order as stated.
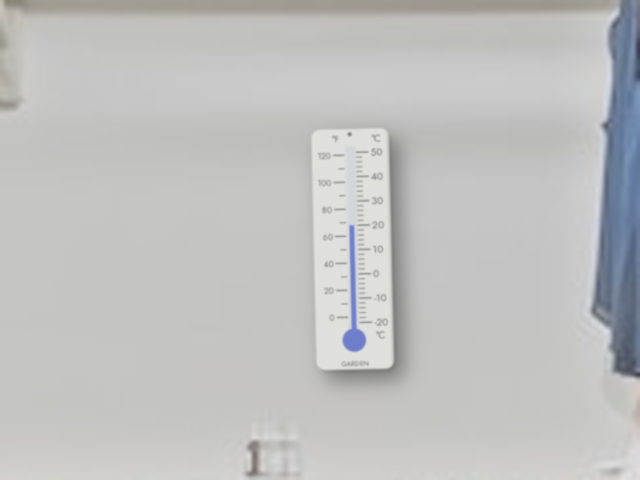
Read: 20,°C
